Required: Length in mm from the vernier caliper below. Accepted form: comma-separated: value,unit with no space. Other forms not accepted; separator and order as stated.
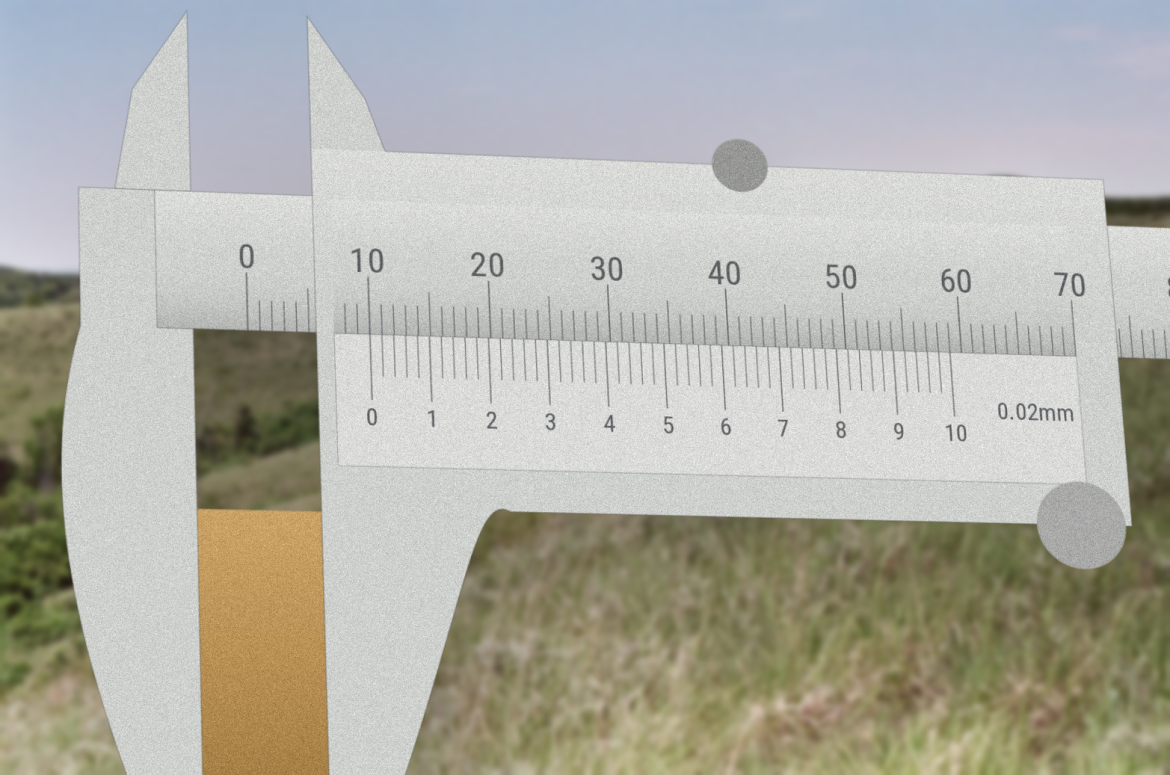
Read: 10.0,mm
